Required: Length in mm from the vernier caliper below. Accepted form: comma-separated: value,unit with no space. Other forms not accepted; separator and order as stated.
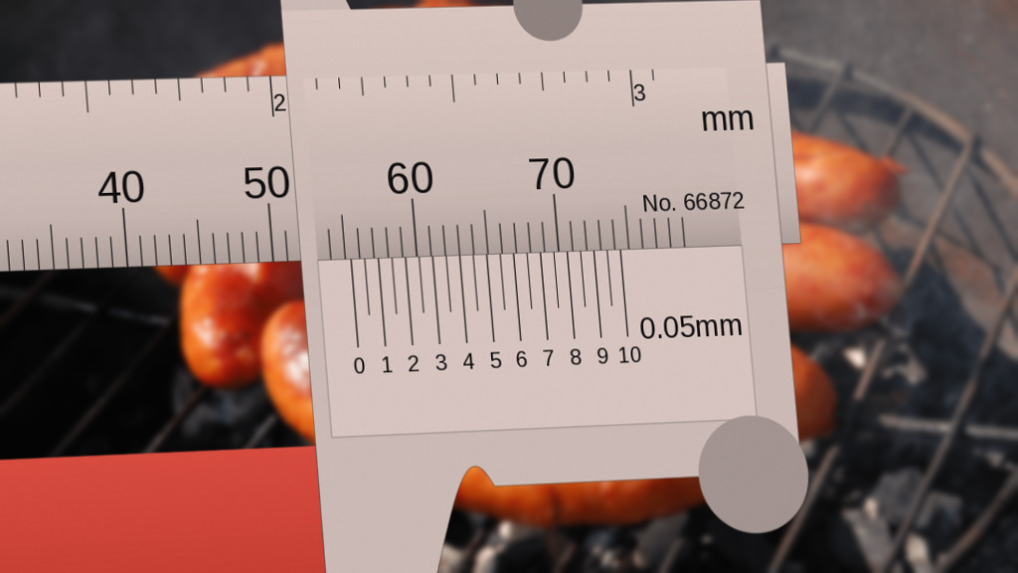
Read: 55.4,mm
